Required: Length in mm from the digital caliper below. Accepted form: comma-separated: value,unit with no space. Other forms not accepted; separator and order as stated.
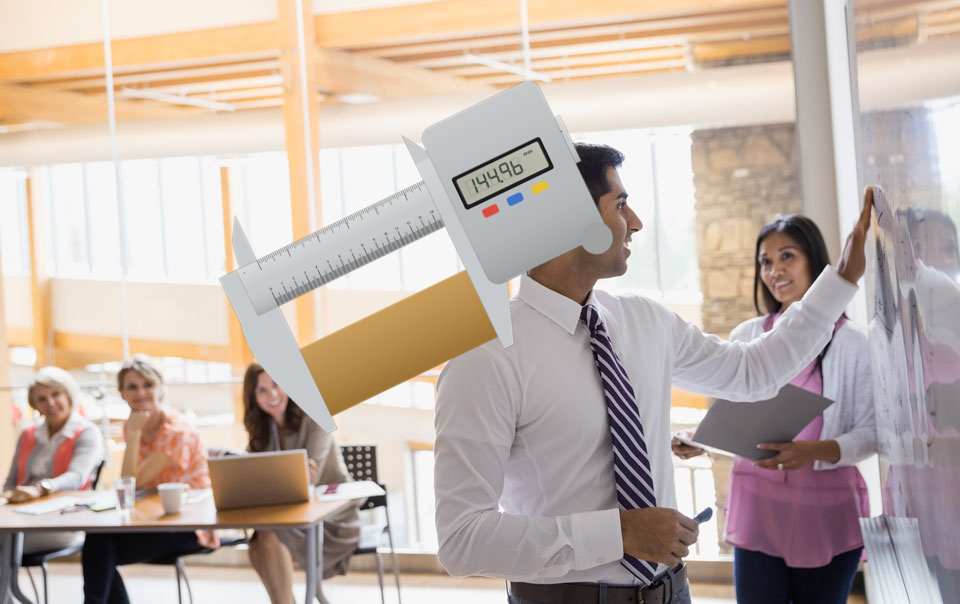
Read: 144.96,mm
